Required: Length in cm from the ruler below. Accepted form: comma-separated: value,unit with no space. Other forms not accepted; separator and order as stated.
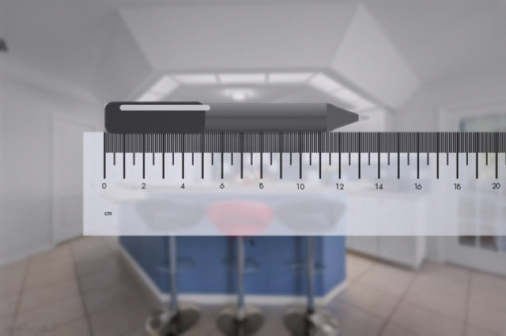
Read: 13.5,cm
